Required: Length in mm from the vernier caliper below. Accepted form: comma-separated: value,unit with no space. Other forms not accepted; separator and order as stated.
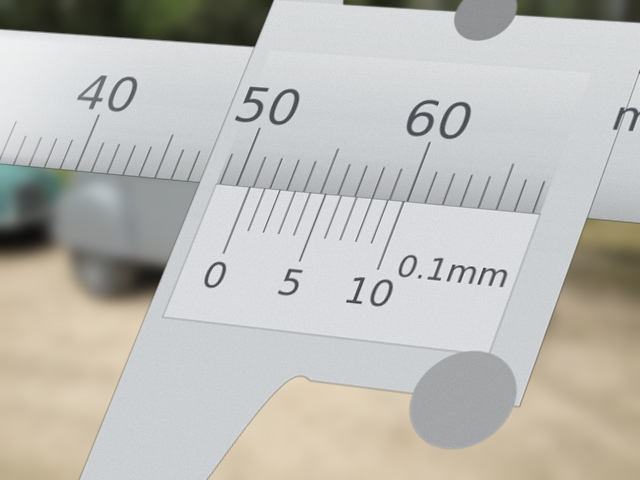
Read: 50.8,mm
